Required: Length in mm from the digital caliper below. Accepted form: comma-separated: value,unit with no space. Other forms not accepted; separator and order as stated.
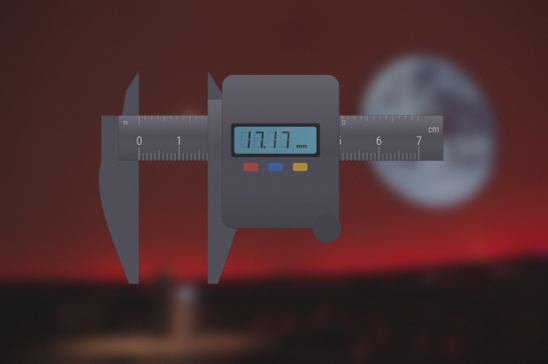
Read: 17.17,mm
